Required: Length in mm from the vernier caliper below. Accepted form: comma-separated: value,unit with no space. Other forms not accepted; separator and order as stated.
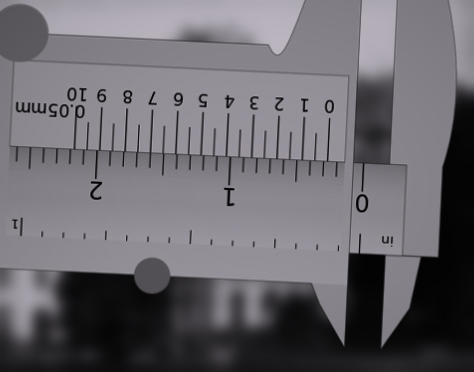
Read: 2.7,mm
